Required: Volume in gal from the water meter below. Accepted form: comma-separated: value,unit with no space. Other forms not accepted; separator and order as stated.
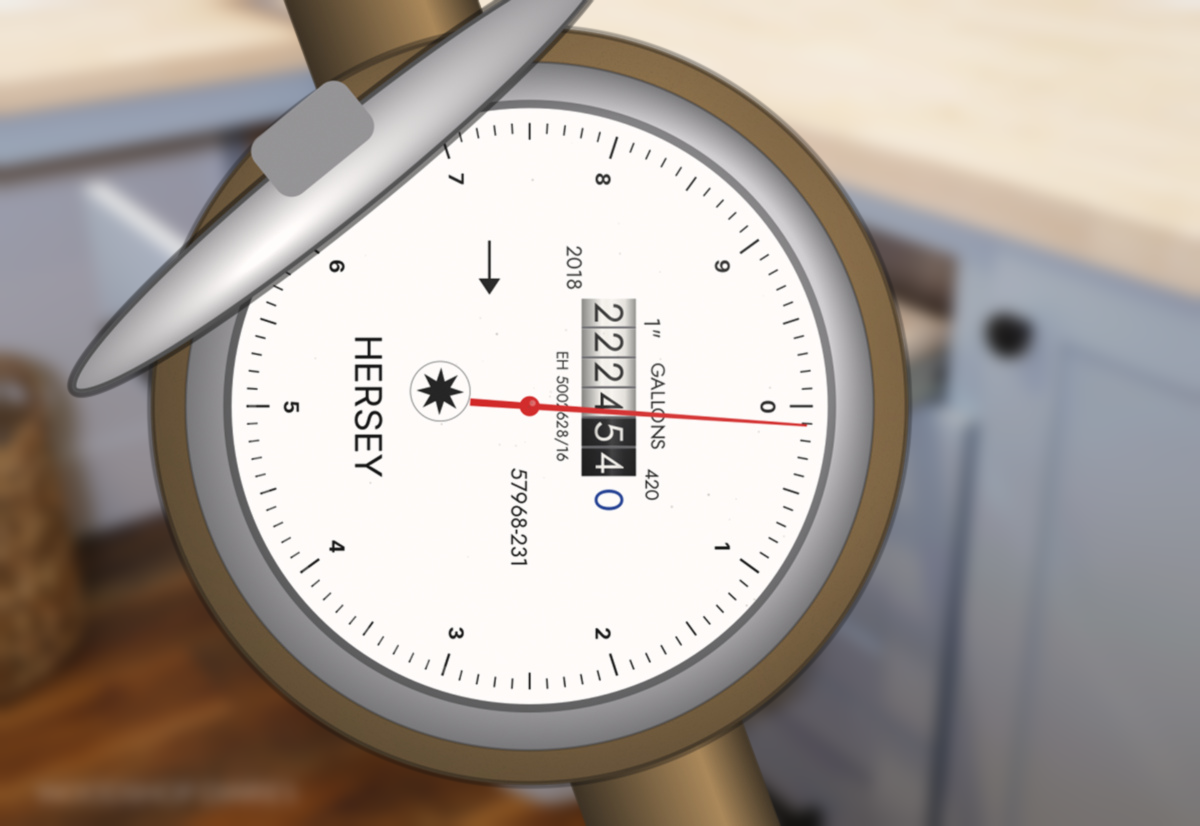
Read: 2224540.1,gal
